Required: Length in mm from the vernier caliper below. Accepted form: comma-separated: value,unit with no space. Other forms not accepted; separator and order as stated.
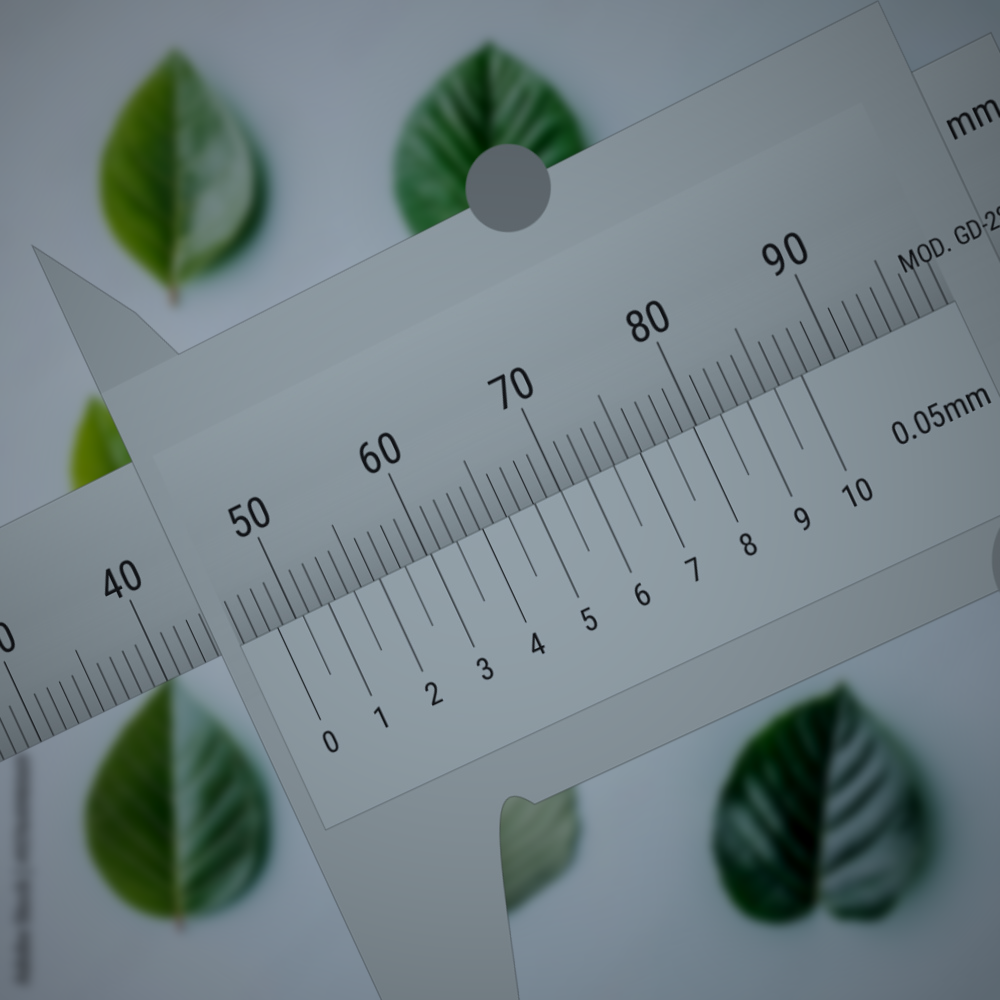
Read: 48.6,mm
